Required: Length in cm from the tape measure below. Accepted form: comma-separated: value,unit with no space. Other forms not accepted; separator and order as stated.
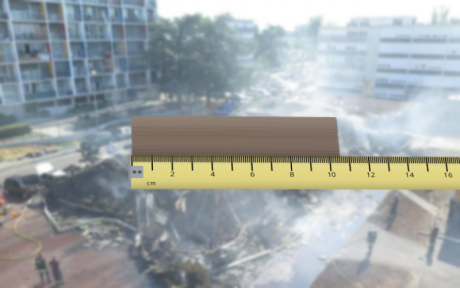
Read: 10.5,cm
